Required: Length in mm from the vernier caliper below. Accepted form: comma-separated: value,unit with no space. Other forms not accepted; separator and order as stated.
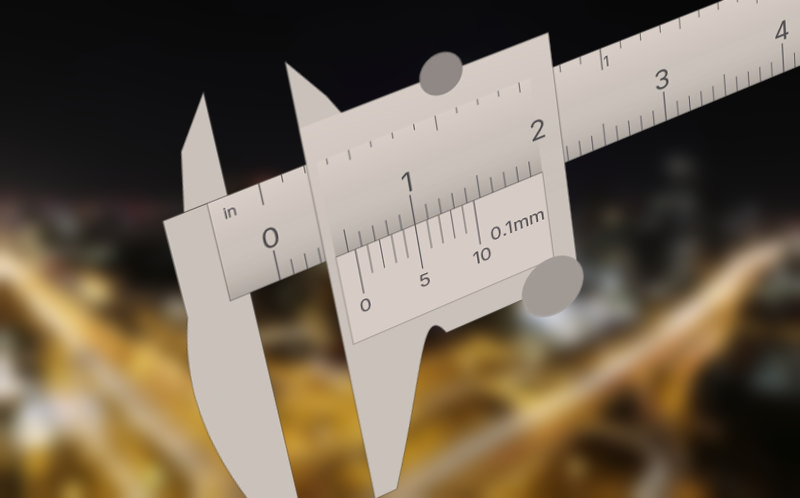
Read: 5.5,mm
